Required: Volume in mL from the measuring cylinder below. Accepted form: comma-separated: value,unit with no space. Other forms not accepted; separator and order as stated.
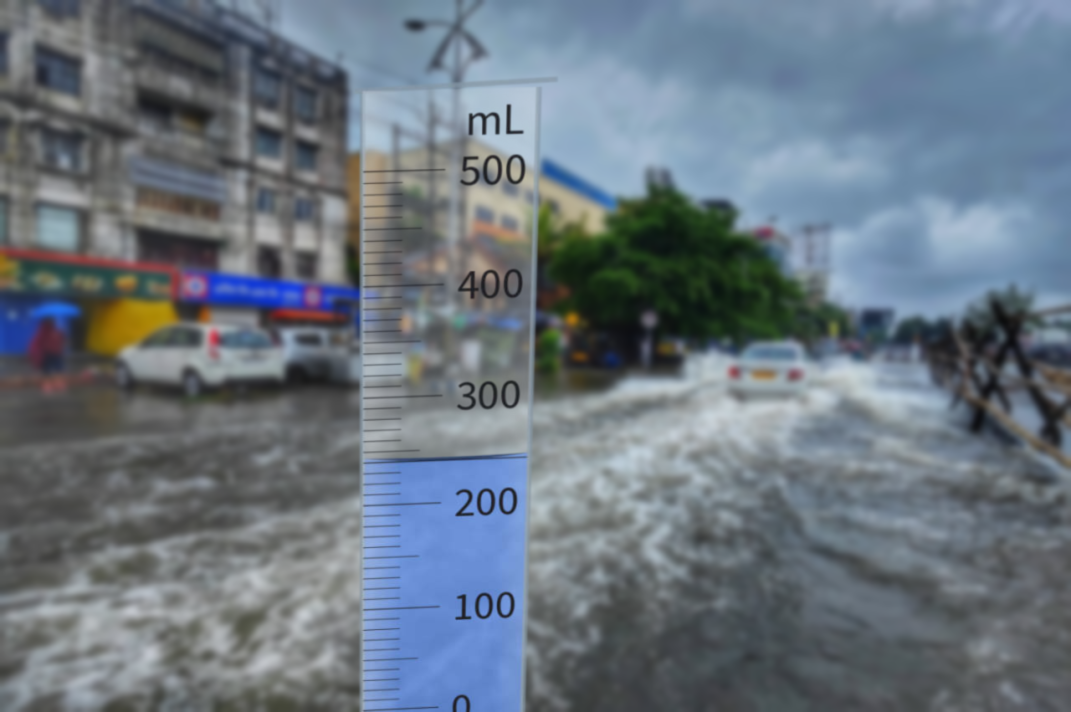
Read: 240,mL
